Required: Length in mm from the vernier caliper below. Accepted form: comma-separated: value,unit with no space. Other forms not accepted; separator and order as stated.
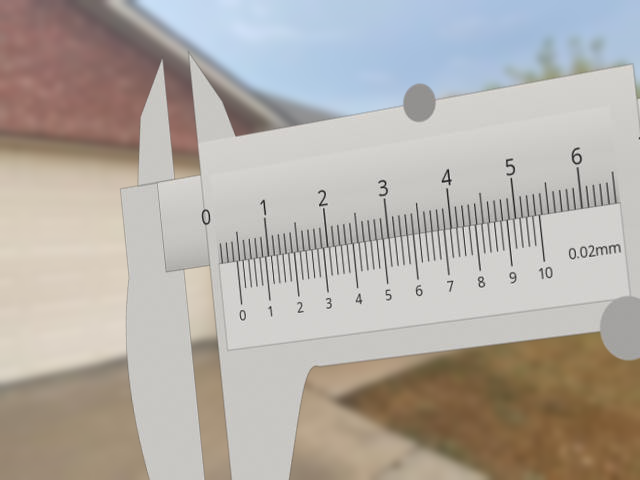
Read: 4.6,mm
